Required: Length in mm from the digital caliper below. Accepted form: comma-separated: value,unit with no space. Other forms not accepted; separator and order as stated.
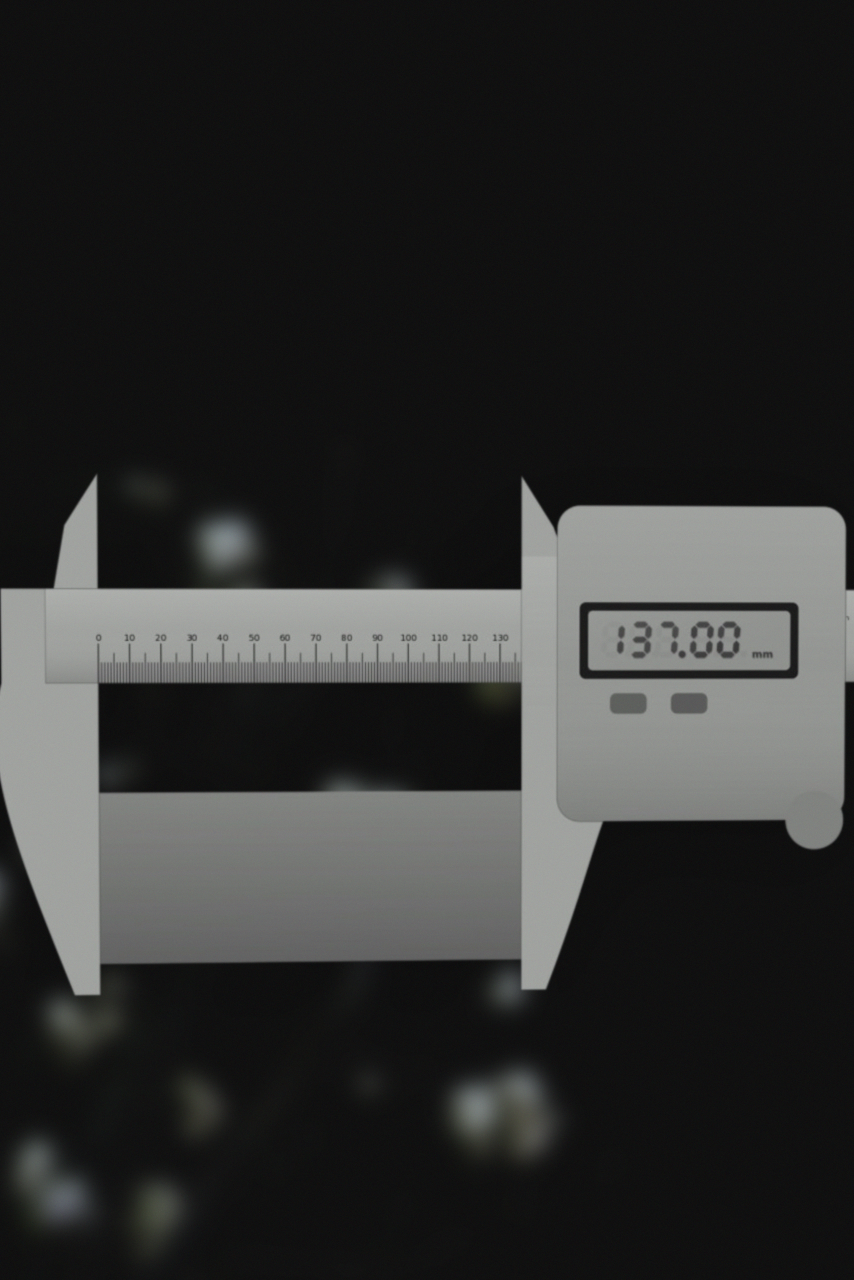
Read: 137.00,mm
